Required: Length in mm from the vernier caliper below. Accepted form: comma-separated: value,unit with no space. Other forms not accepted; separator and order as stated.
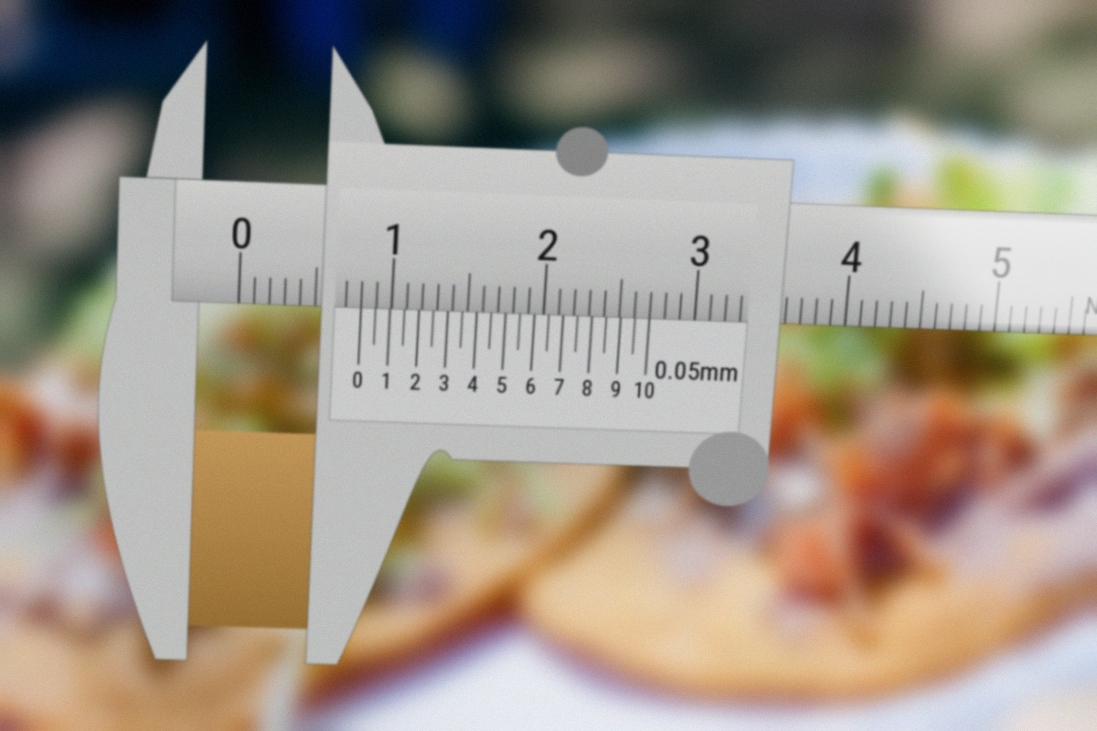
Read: 8.0,mm
